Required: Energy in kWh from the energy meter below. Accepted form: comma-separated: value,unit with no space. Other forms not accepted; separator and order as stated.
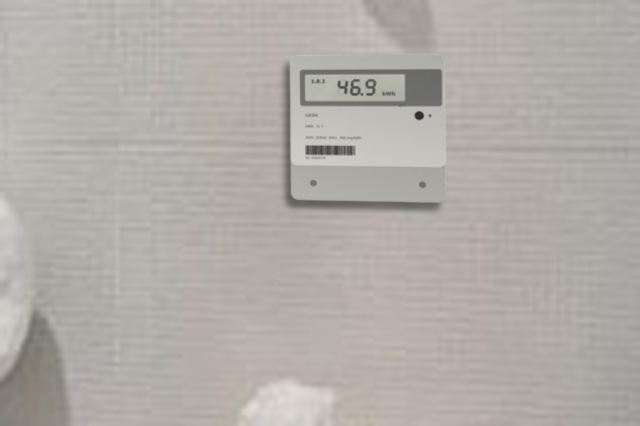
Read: 46.9,kWh
